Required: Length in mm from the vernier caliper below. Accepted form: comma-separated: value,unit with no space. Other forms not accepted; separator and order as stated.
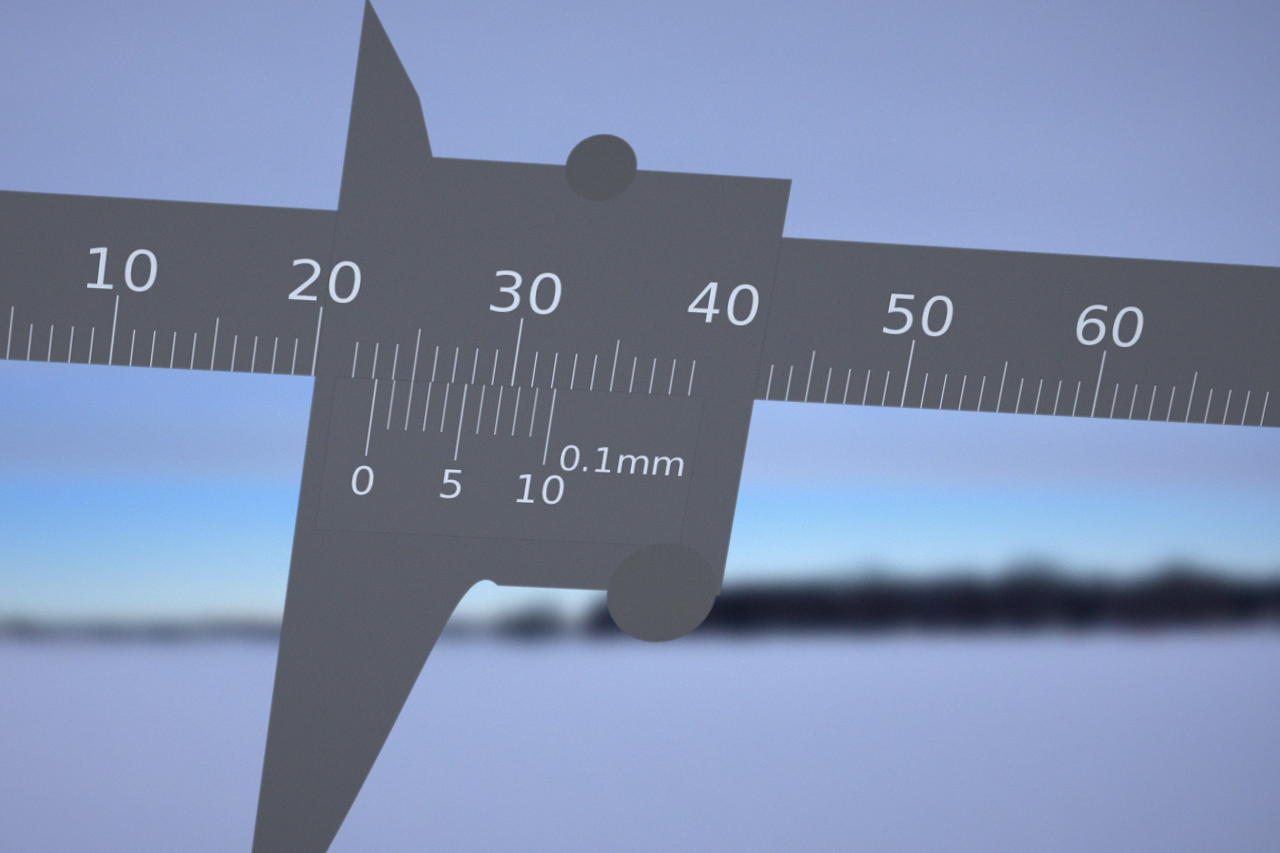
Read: 23.2,mm
